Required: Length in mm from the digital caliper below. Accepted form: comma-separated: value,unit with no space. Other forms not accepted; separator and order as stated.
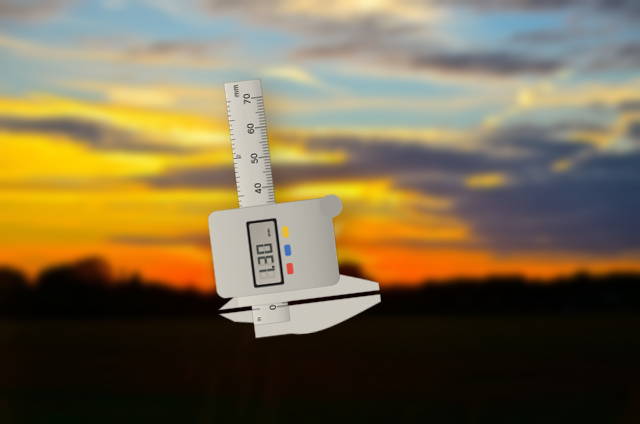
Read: 1.30,mm
